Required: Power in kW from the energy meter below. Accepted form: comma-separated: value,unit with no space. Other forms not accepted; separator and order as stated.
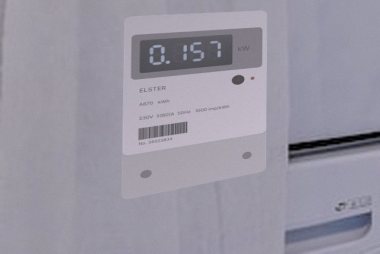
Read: 0.157,kW
